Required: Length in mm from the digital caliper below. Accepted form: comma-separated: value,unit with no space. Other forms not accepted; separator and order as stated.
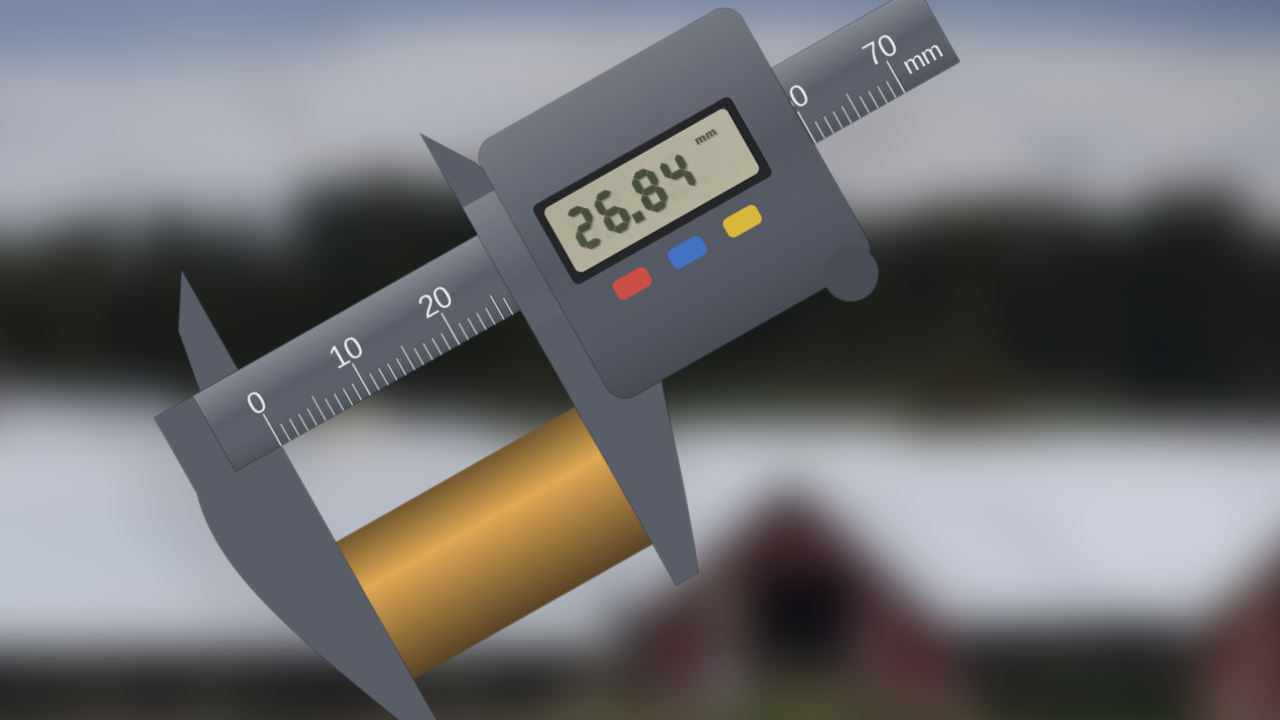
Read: 26.84,mm
